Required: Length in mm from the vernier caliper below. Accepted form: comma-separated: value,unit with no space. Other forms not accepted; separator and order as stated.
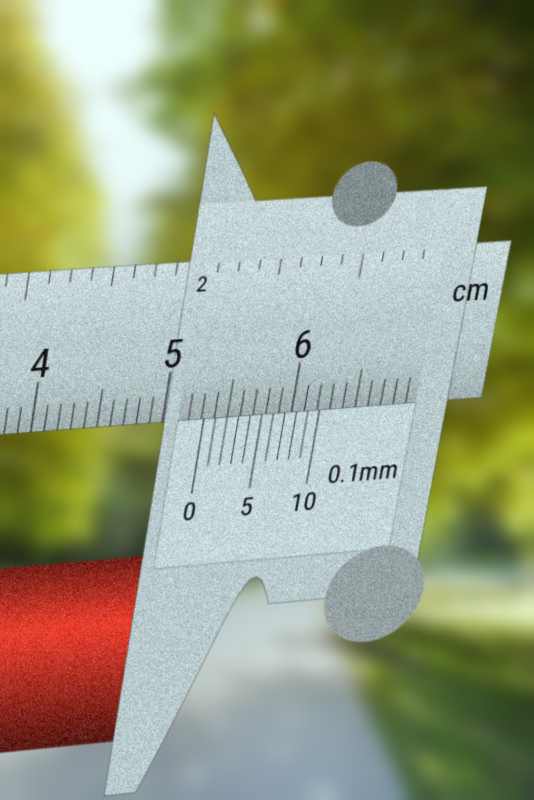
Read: 53.2,mm
